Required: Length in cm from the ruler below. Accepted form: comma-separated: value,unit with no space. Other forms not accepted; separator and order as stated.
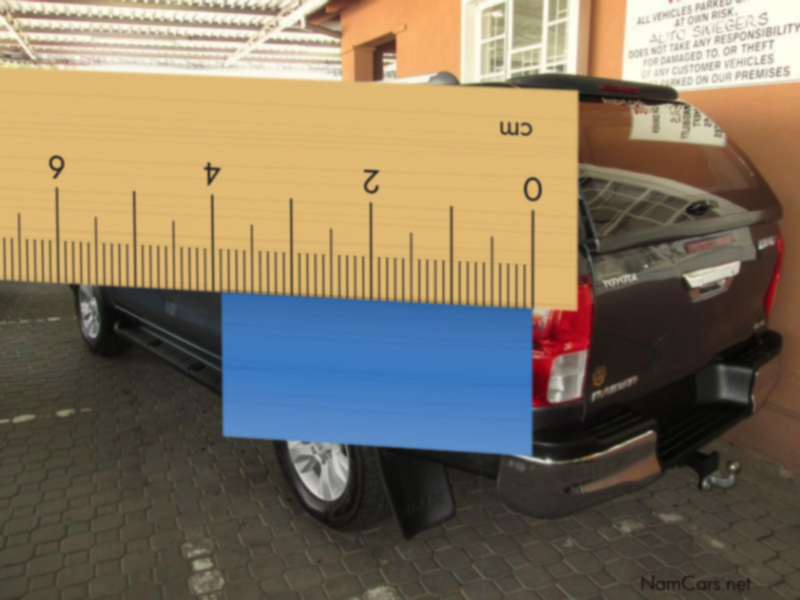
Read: 3.9,cm
